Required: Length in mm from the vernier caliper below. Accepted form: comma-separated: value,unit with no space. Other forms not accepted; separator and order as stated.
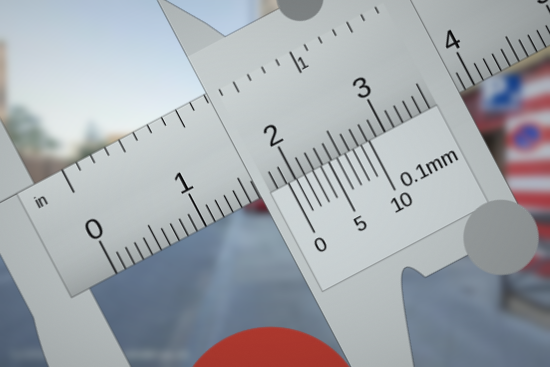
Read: 19.2,mm
